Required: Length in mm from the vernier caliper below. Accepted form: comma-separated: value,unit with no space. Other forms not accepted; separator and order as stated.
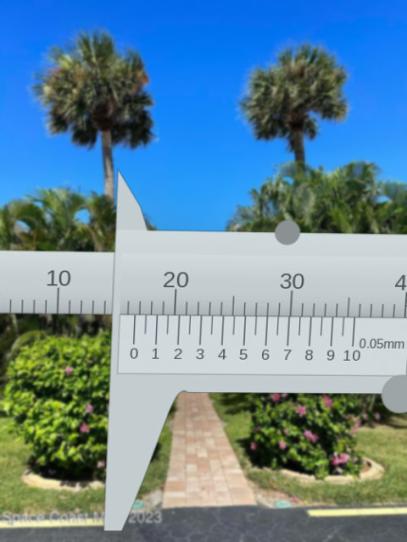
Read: 16.6,mm
